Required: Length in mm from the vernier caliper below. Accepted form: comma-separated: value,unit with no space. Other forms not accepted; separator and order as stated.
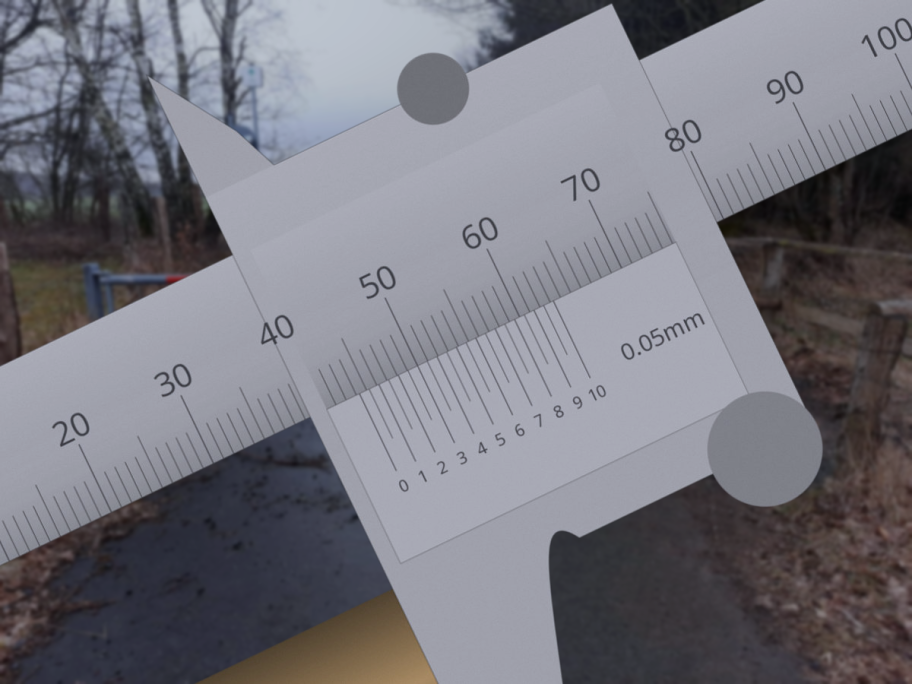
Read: 44.3,mm
